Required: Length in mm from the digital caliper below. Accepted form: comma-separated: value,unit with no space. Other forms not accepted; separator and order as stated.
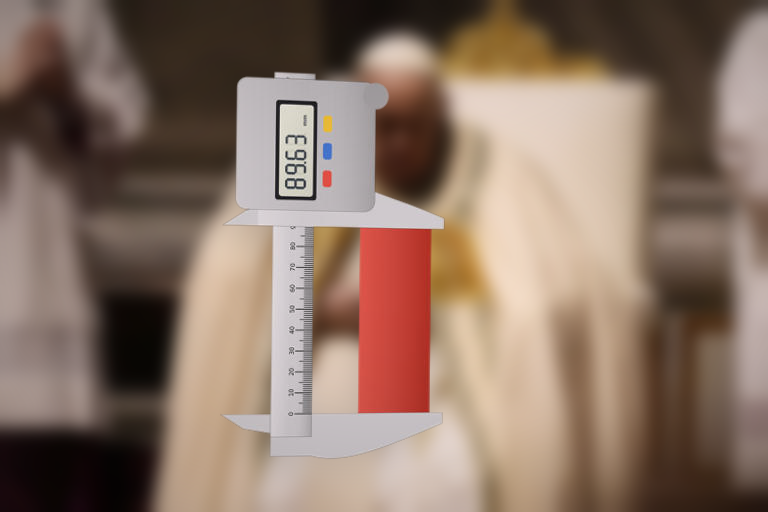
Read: 89.63,mm
